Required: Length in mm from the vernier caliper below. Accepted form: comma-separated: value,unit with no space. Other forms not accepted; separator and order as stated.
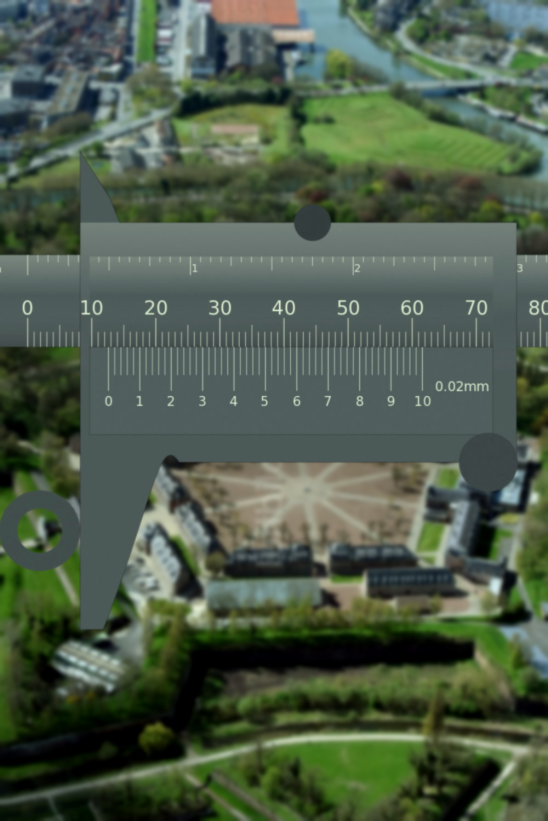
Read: 12.6,mm
